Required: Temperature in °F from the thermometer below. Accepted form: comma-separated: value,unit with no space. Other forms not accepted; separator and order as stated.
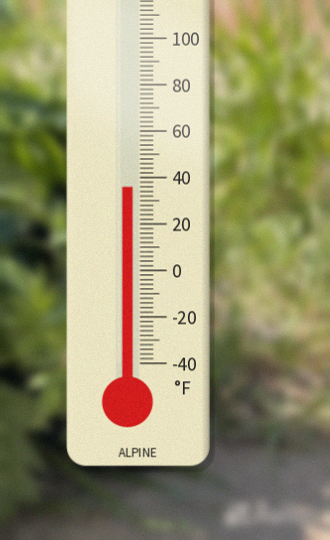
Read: 36,°F
